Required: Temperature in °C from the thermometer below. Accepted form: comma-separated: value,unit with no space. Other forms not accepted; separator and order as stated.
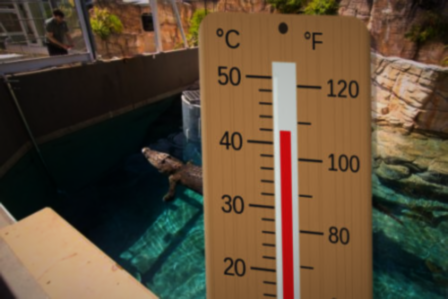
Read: 42,°C
